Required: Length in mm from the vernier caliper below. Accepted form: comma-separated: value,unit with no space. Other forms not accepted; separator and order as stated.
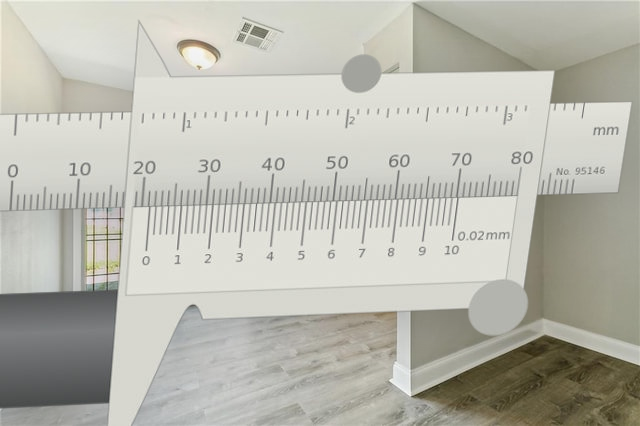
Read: 21.2,mm
